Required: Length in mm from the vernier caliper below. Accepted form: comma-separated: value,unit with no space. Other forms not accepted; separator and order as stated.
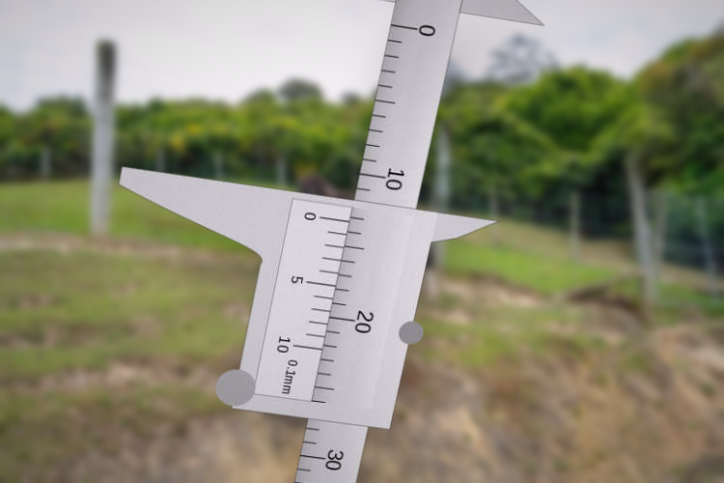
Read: 13.3,mm
